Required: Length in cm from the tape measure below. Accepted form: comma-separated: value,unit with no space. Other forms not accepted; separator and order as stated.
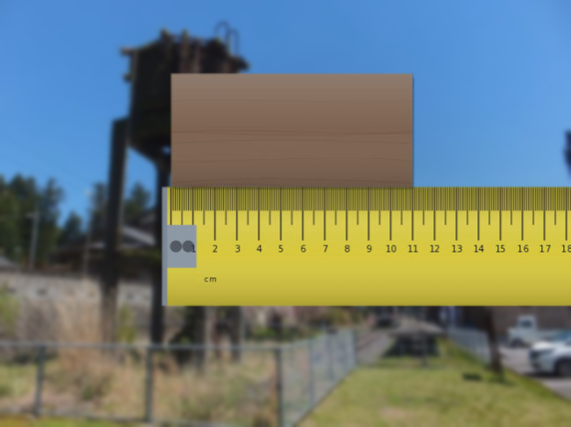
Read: 11,cm
